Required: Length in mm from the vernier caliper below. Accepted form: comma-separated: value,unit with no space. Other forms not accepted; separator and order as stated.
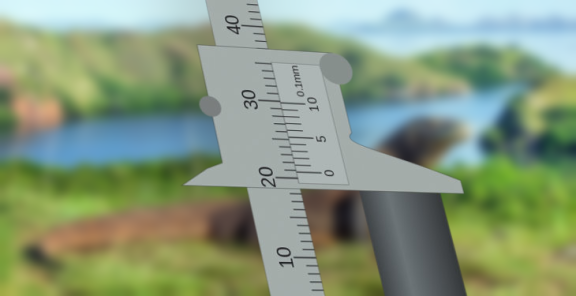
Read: 20.8,mm
